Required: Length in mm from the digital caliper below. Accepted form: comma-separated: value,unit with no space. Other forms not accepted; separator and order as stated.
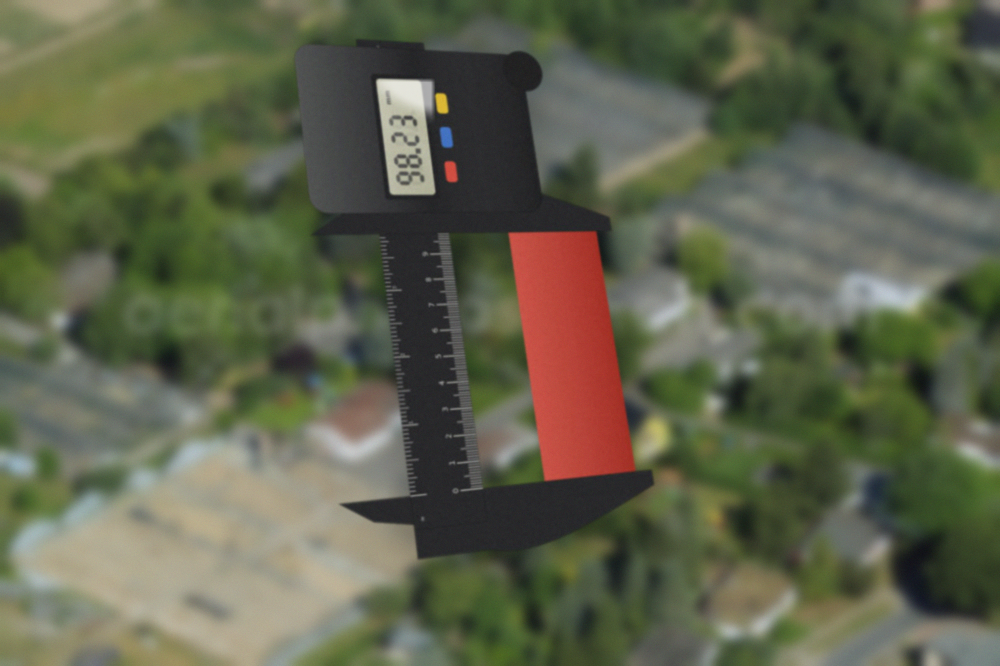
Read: 98.23,mm
